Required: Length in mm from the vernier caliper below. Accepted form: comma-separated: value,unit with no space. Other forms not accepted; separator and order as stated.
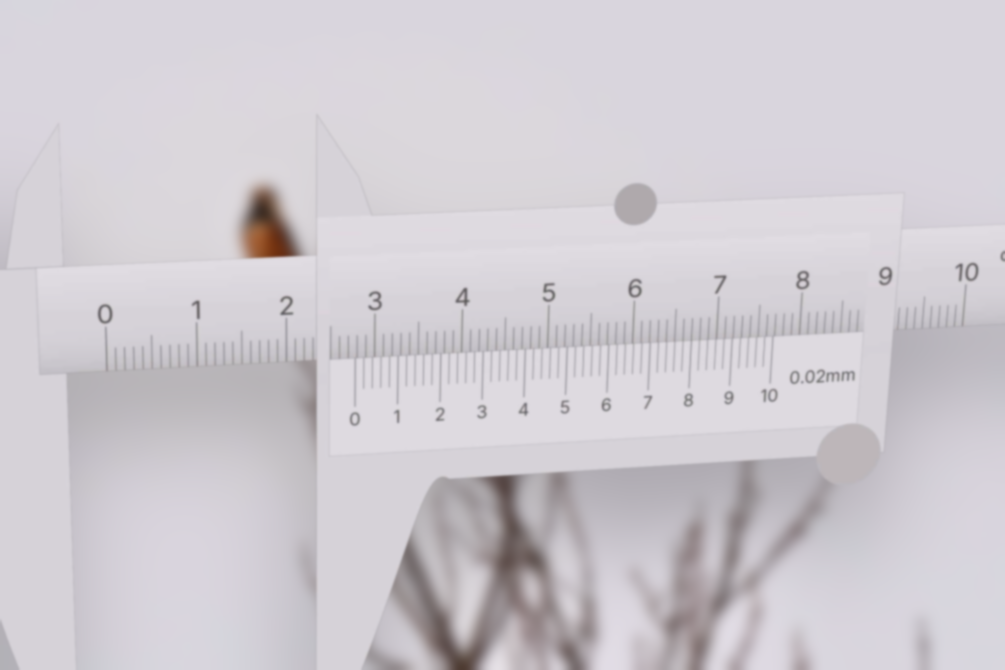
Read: 27.8,mm
